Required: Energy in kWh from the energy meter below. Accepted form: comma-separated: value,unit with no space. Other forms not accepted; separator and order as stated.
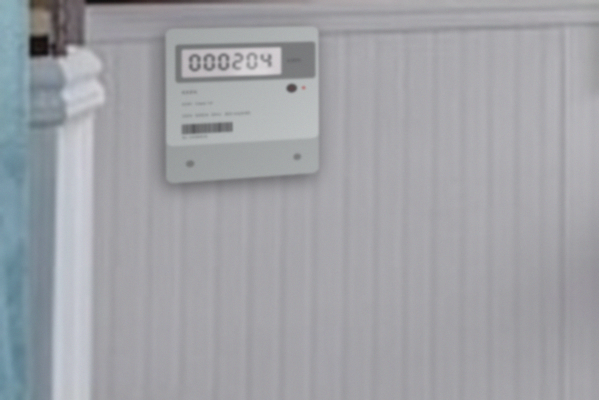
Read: 204,kWh
